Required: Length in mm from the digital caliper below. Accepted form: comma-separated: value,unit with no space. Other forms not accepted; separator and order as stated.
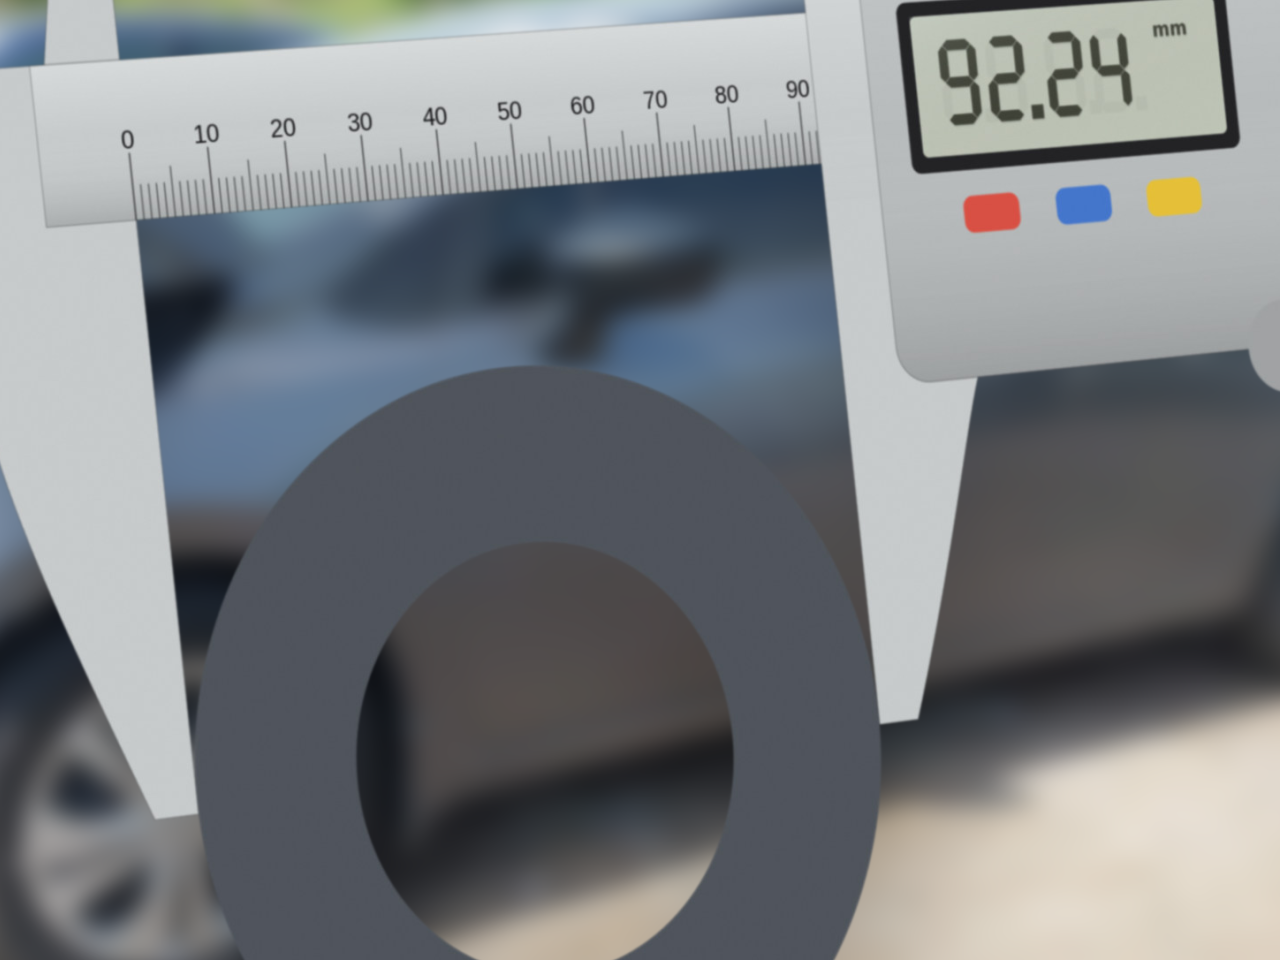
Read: 92.24,mm
